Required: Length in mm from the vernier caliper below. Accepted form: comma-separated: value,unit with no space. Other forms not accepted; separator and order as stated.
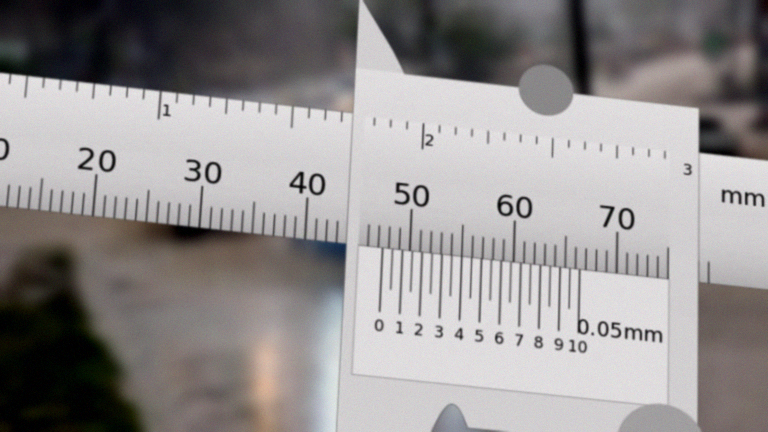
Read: 47.4,mm
